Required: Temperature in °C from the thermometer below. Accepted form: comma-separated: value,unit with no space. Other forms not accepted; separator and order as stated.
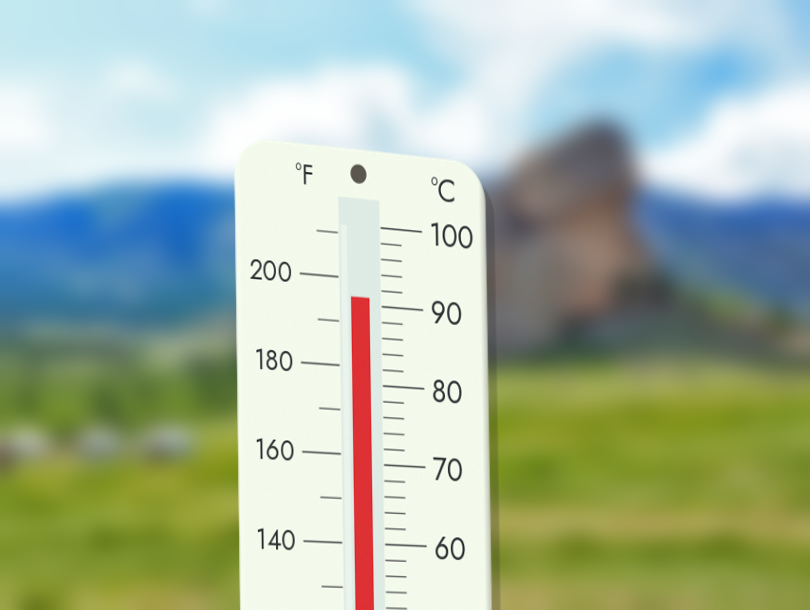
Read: 91,°C
